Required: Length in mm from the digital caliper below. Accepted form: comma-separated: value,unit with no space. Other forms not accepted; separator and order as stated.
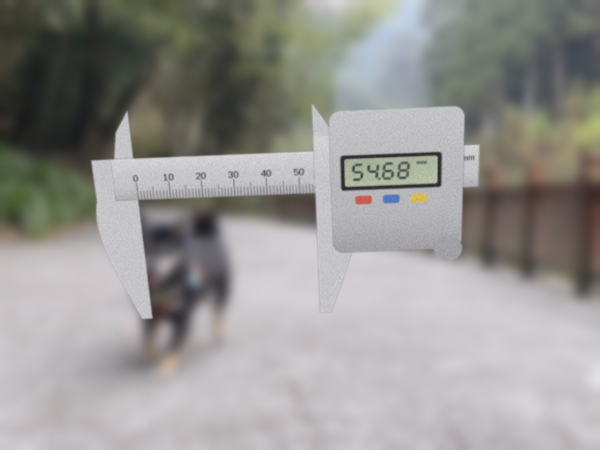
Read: 54.68,mm
